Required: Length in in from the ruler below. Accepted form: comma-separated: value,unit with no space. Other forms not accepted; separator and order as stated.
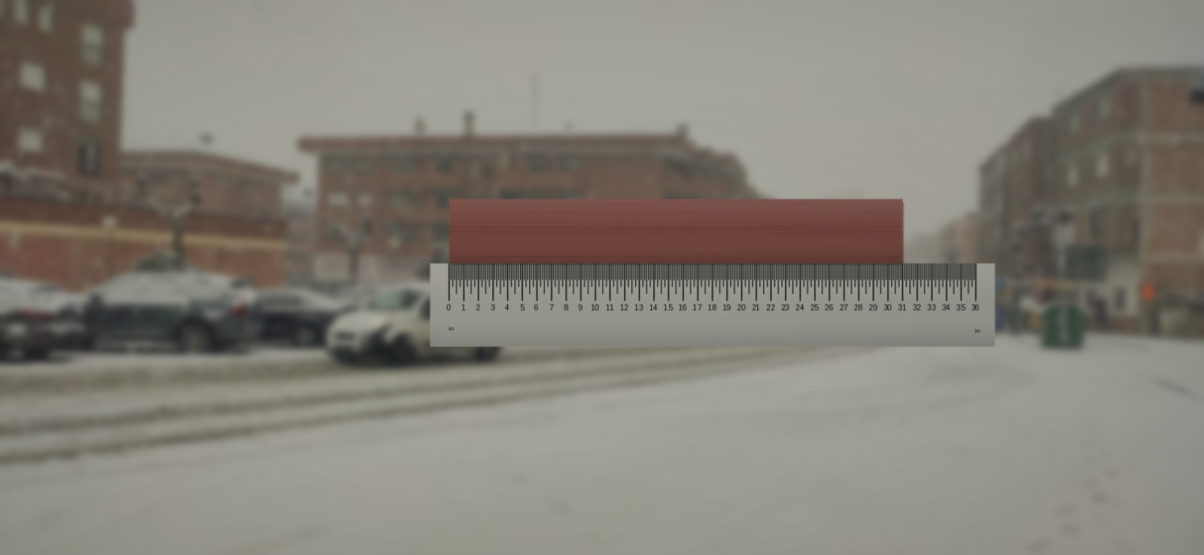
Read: 31,in
